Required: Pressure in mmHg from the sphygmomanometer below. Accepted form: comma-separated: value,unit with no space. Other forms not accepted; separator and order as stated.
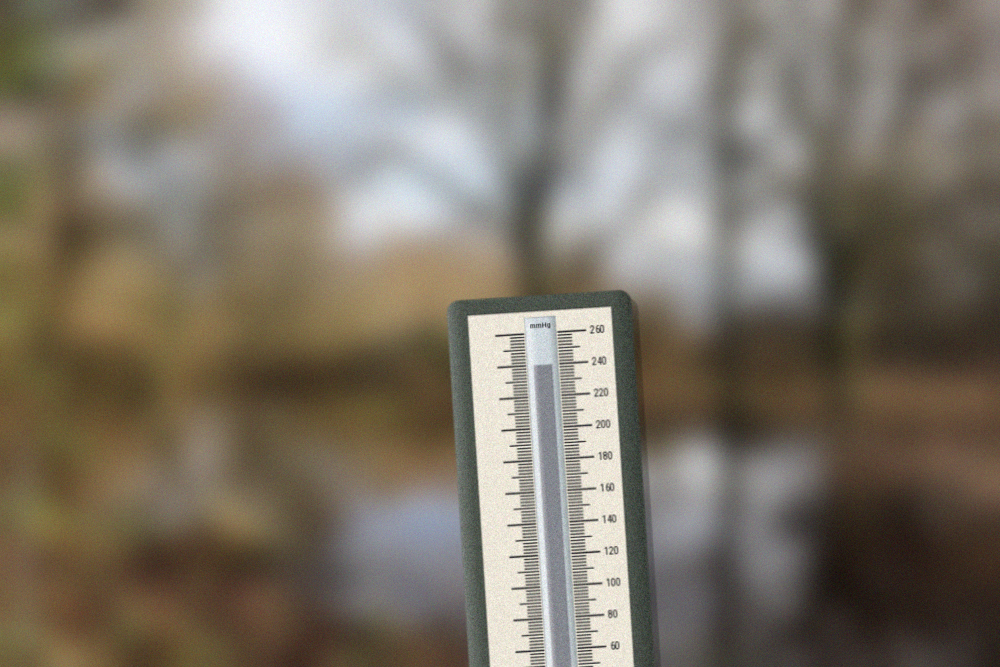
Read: 240,mmHg
